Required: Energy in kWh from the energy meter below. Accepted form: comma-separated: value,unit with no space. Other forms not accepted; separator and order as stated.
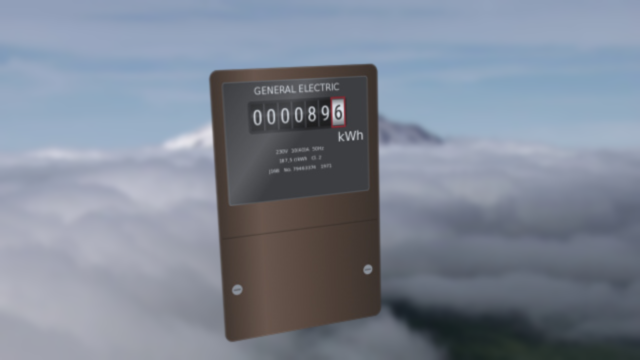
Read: 89.6,kWh
